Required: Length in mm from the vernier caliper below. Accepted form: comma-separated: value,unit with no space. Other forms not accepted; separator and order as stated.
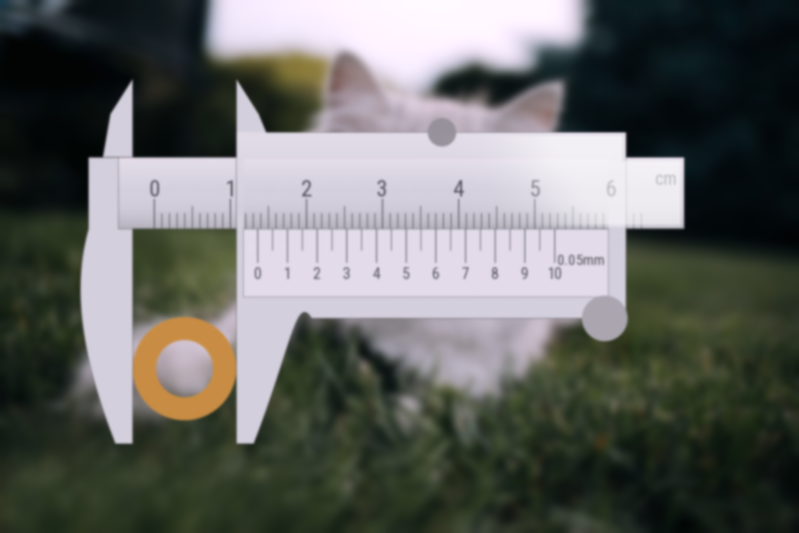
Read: 13.6,mm
